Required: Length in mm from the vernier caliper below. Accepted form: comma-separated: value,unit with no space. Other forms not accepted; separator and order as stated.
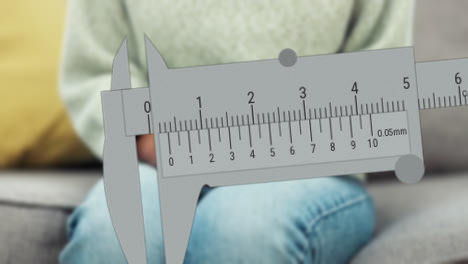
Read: 3.5,mm
